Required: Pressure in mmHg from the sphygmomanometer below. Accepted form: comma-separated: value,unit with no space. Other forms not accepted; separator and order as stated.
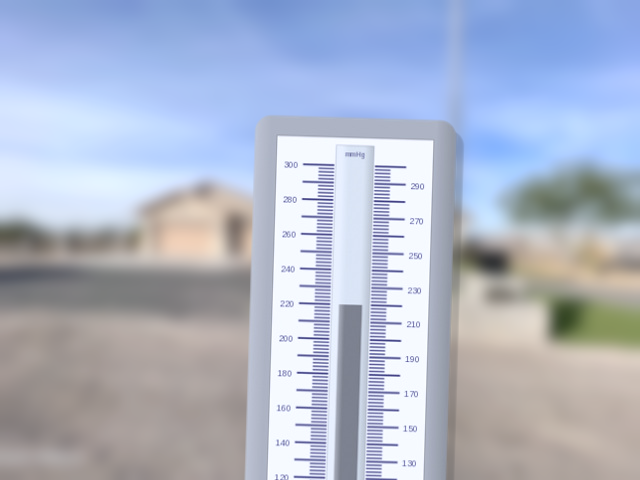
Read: 220,mmHg
